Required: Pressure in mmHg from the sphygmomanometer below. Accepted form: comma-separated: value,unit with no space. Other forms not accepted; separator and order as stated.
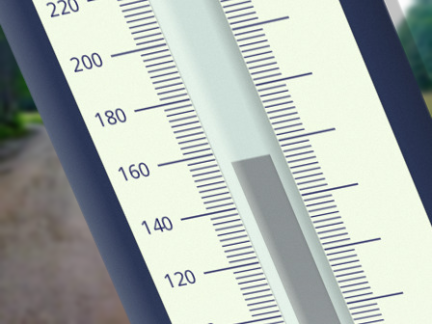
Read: 156,mmHg
